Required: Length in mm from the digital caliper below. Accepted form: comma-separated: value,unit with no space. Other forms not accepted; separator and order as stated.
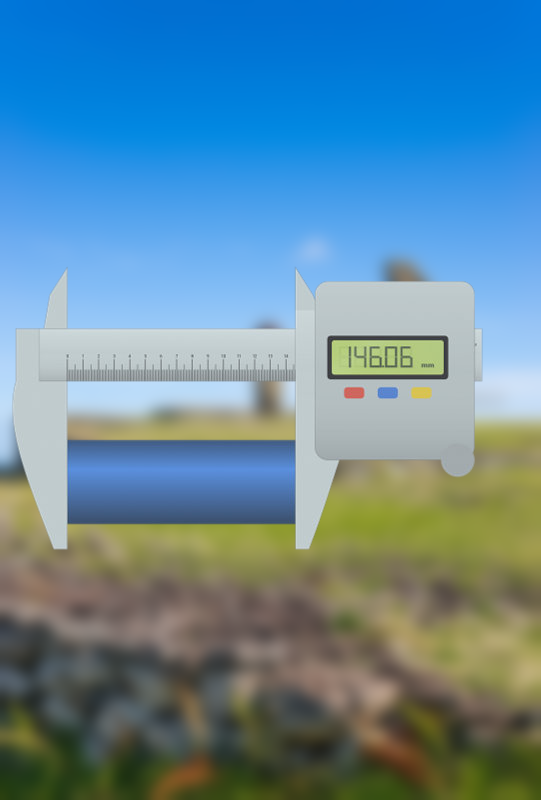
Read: 146.06,mm
